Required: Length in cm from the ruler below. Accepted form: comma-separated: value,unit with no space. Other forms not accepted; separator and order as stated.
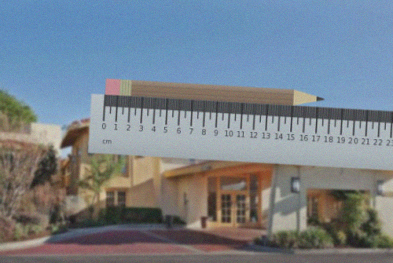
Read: 17.5,cm
